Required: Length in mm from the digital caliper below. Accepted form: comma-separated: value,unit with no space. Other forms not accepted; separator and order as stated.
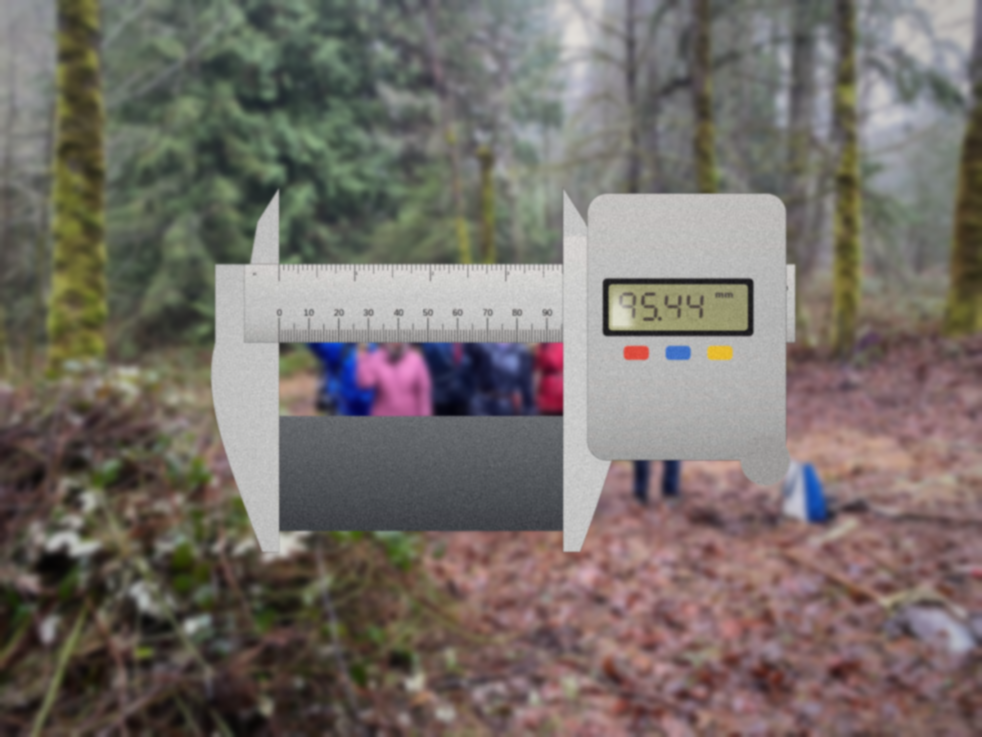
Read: 95.44,mm
